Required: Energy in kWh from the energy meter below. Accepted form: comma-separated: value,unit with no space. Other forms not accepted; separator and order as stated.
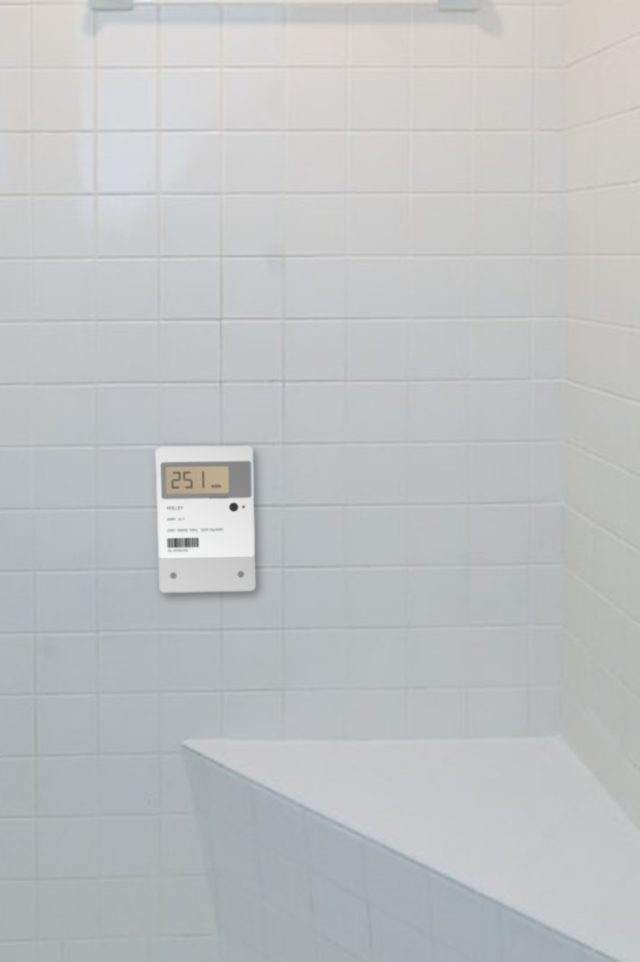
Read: 251,kWh
